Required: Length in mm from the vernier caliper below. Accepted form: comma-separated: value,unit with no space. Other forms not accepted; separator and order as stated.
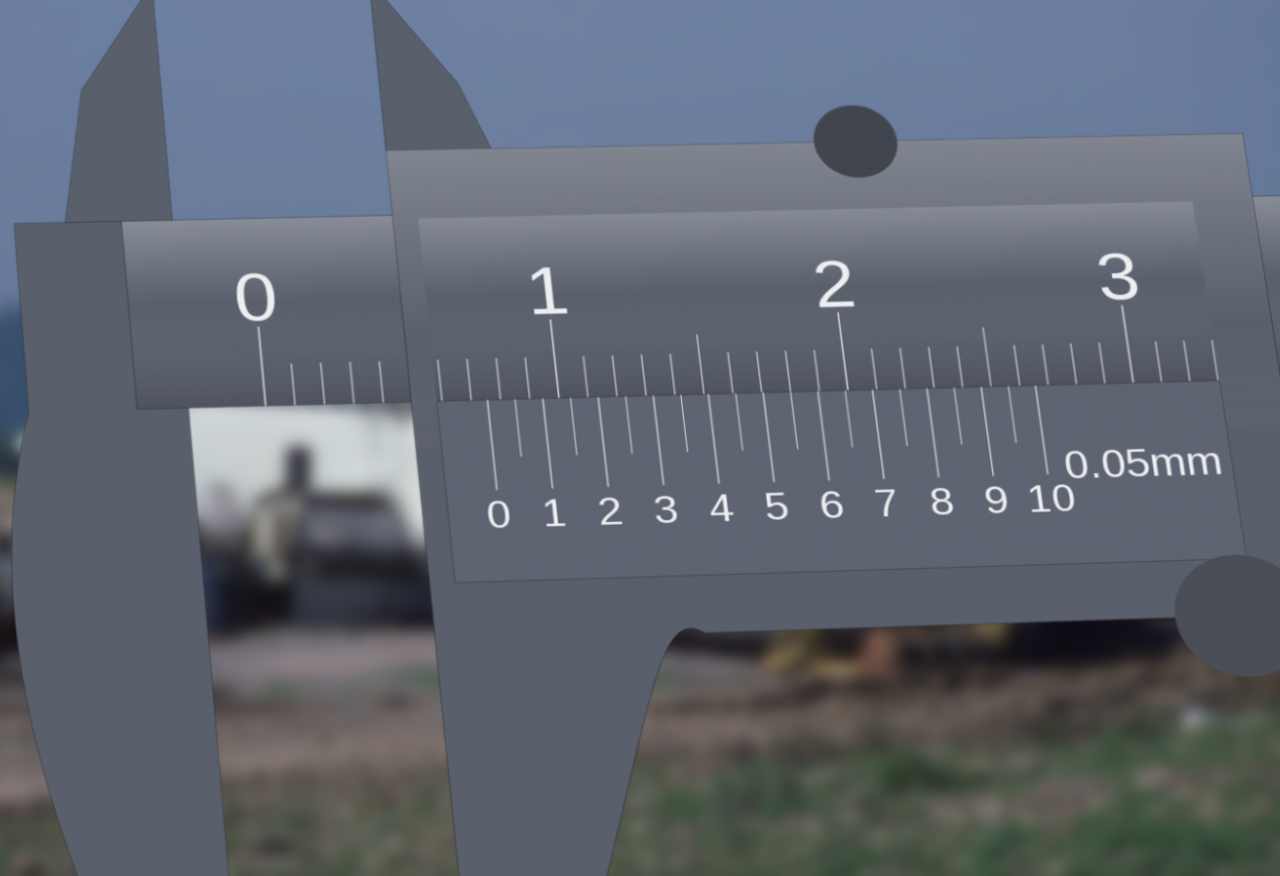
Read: 7.55,mm
